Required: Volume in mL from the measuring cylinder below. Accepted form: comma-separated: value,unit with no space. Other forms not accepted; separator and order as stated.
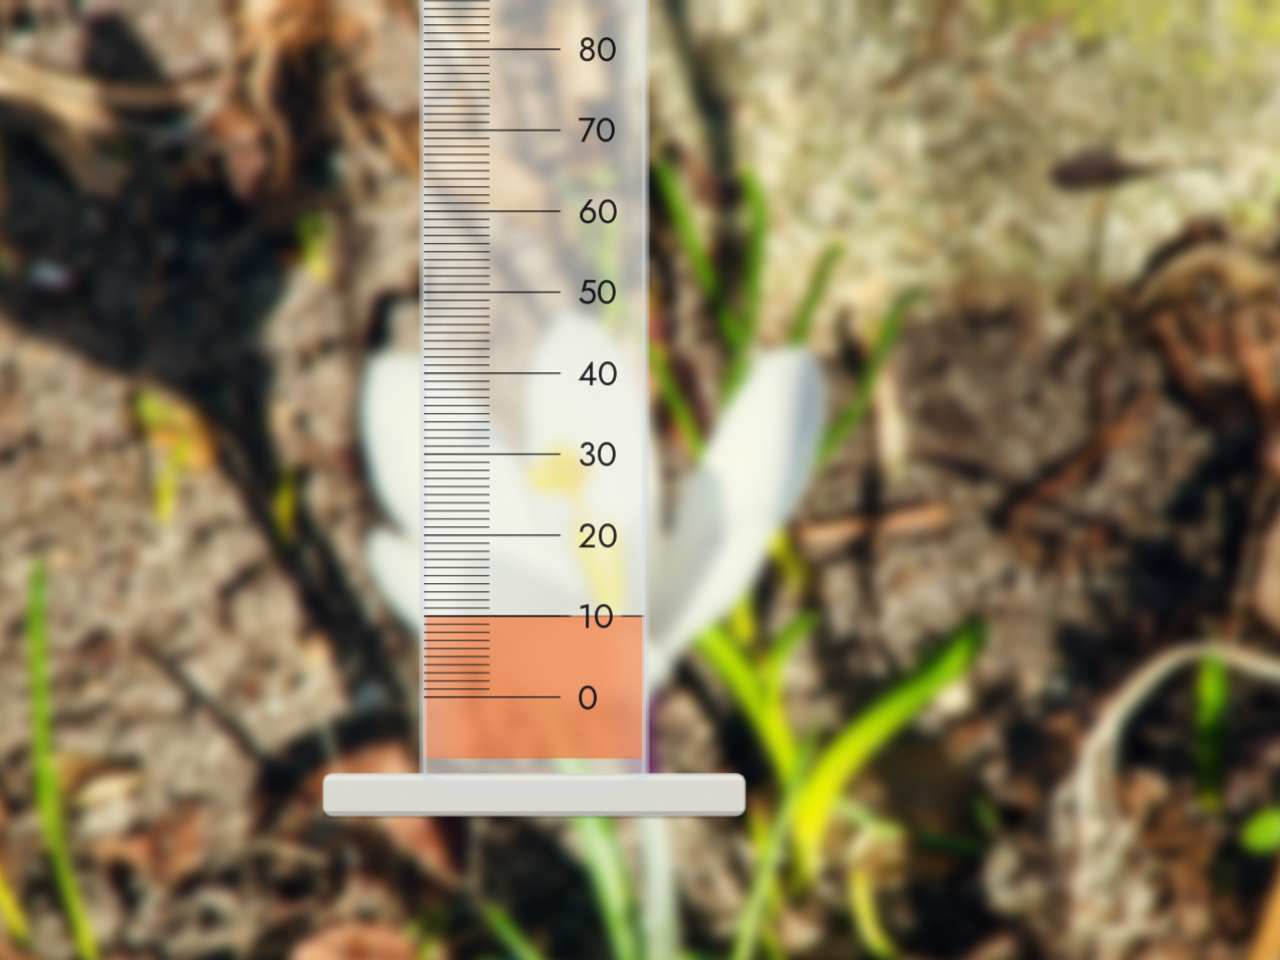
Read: 10,mL
